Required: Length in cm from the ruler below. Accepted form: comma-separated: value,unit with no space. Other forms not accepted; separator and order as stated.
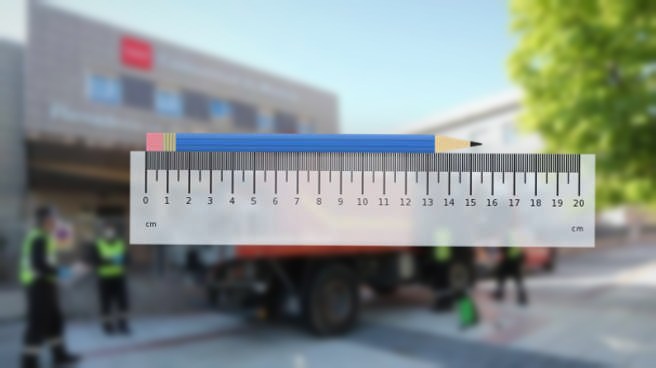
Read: 15.5,cm
